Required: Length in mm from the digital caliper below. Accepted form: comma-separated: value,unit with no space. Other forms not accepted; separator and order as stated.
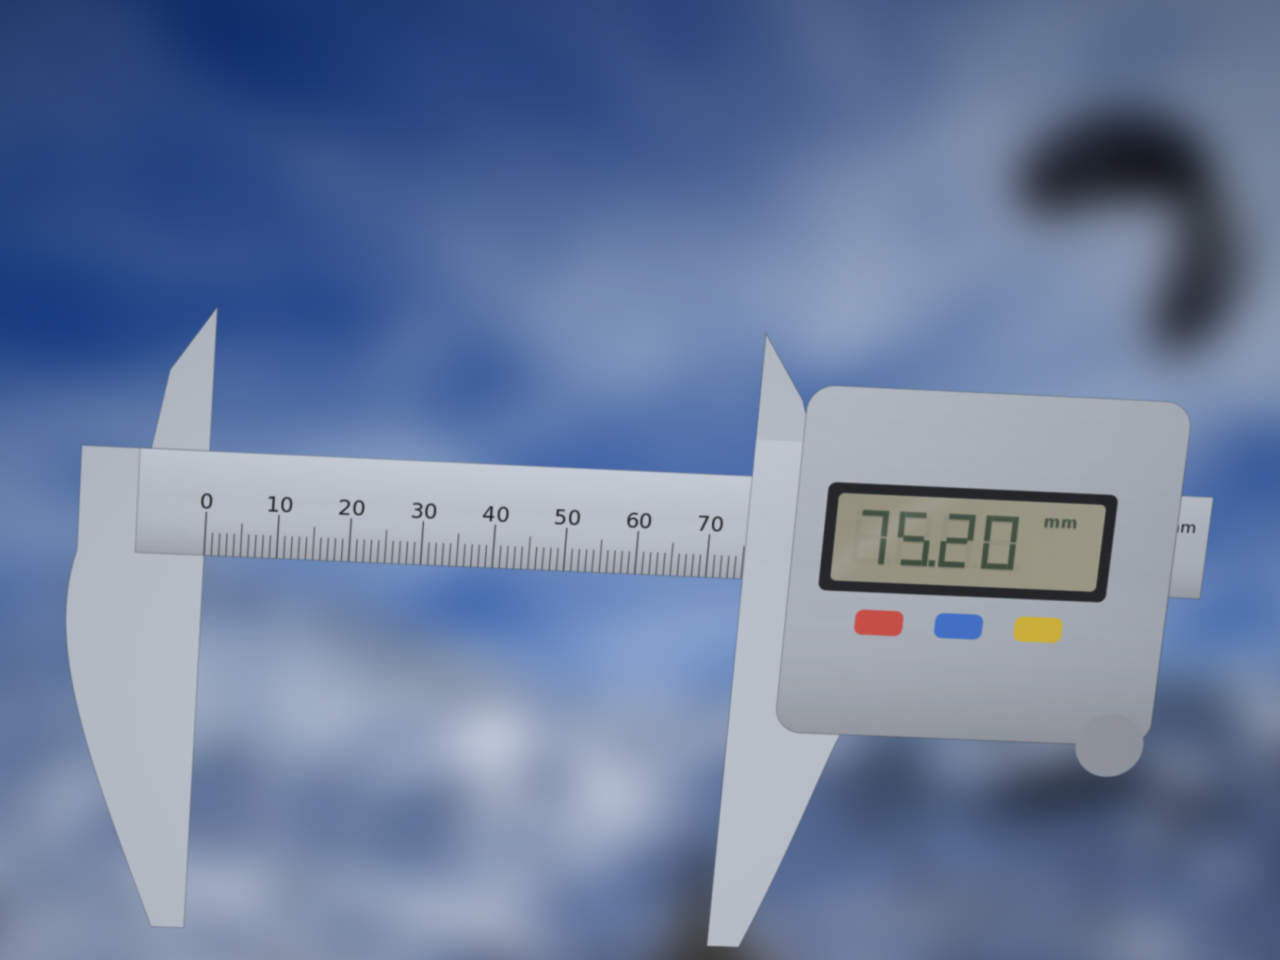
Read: 75.20,mm
